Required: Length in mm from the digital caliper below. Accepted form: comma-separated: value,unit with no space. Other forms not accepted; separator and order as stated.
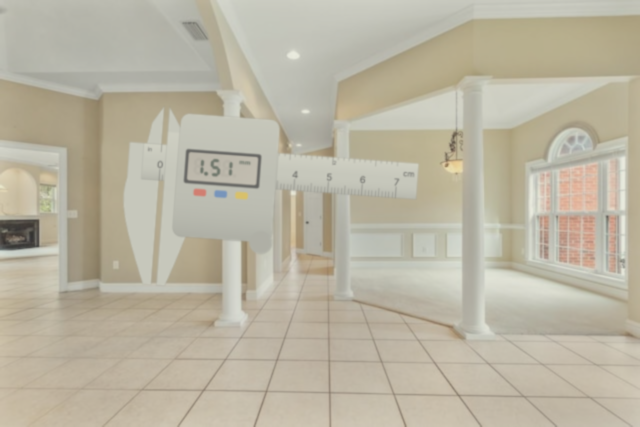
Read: 1.51,mm
